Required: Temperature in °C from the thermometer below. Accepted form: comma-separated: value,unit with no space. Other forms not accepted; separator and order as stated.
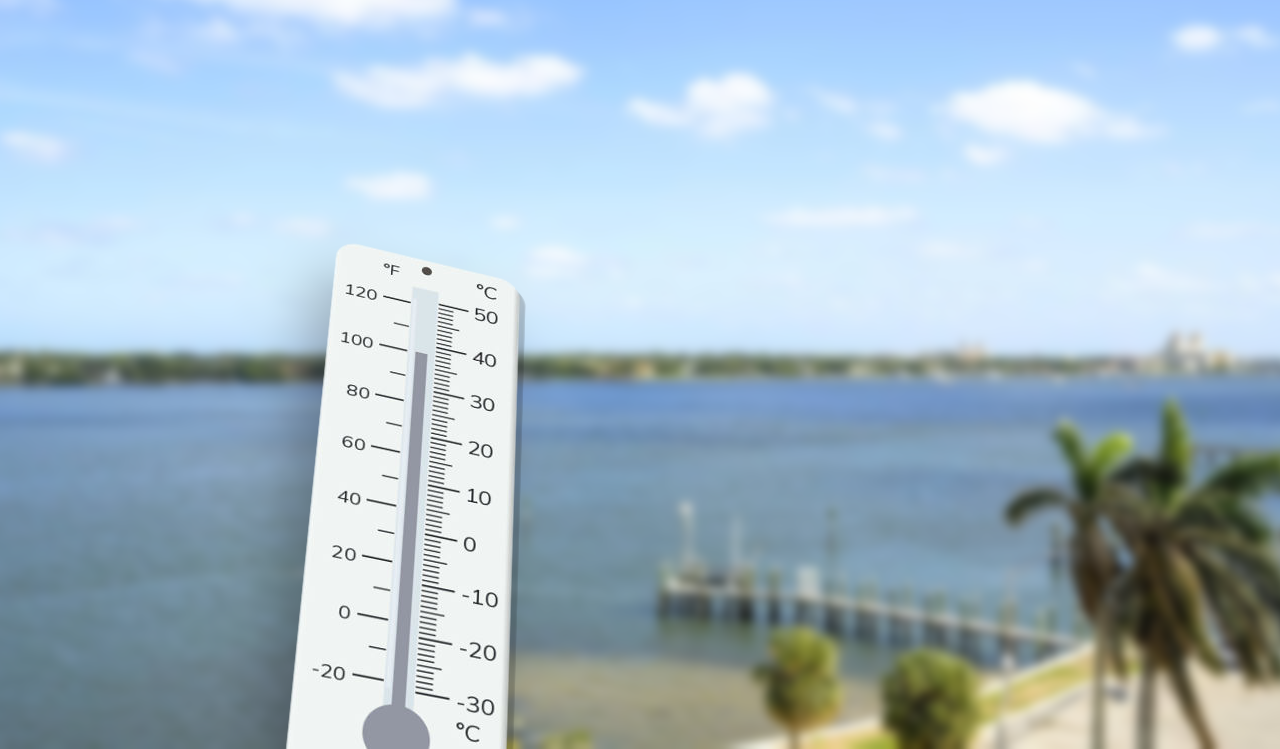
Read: 38,°C
